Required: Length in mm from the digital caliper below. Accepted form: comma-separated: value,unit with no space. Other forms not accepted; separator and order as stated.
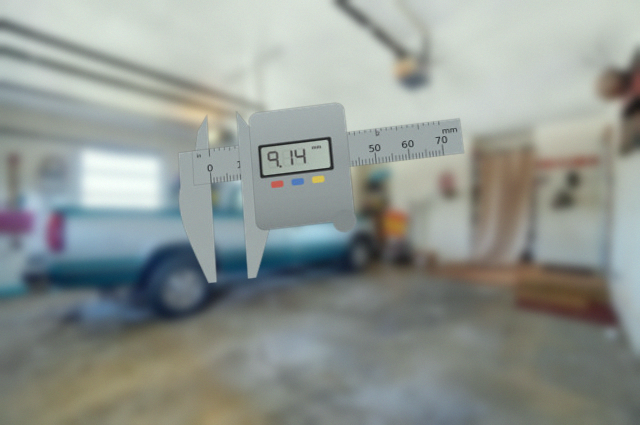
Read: 9.14,mm
